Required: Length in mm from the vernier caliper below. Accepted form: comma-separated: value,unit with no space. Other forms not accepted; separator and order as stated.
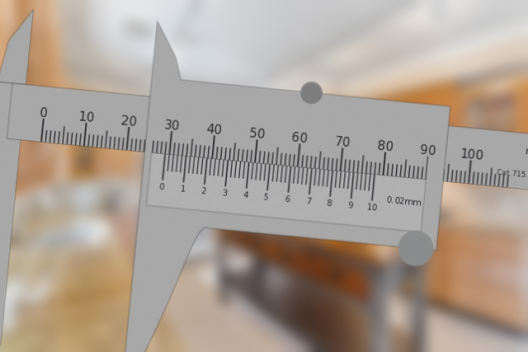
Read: 29.0,mm
